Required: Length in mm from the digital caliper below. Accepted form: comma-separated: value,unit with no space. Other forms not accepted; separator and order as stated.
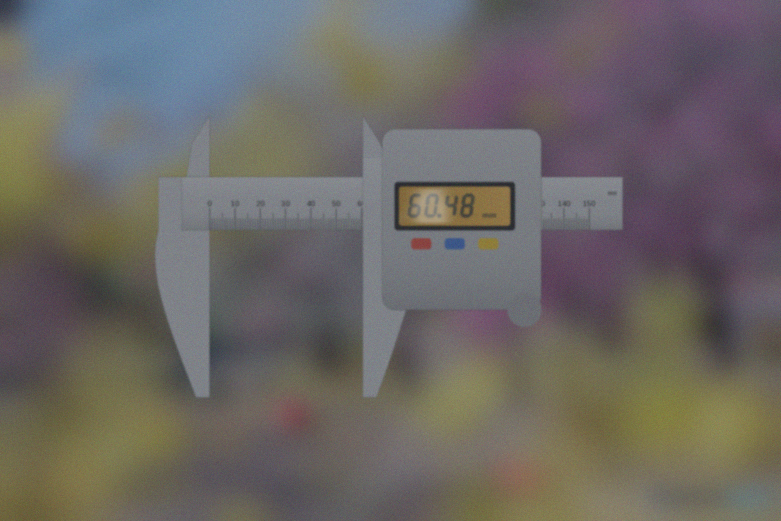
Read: 60.48,mm
